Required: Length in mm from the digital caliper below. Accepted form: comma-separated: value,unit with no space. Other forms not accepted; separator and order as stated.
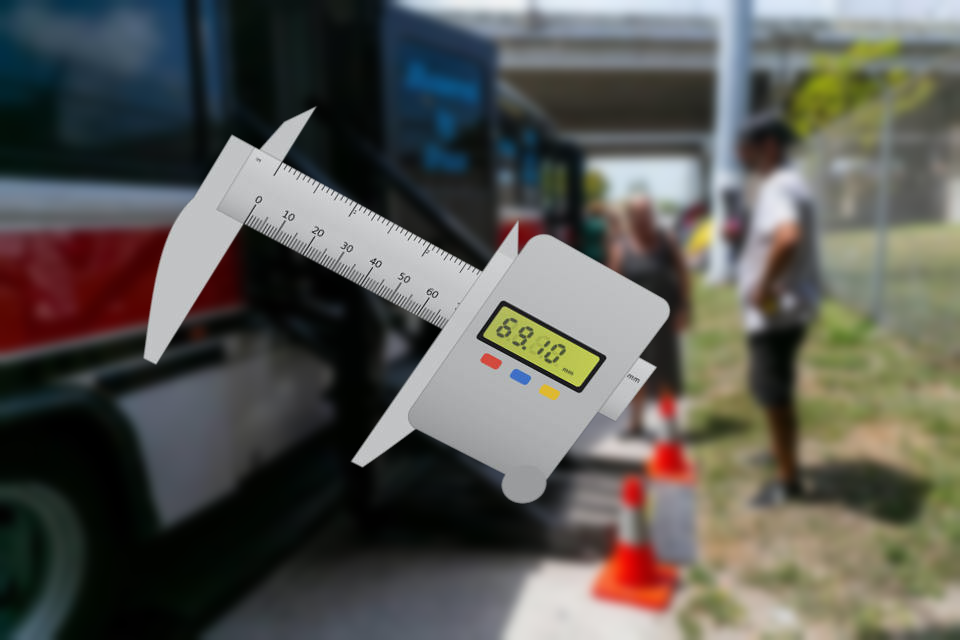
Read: 69.10,mm
